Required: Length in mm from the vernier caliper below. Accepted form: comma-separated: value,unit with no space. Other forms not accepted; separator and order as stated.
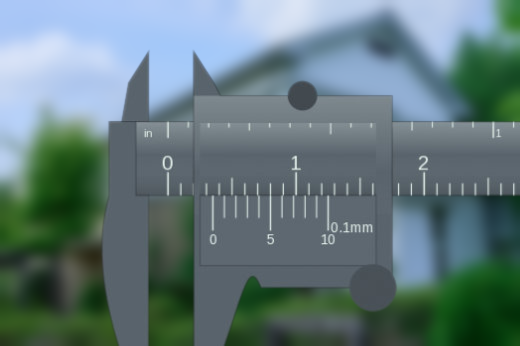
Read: 3.5,mm
